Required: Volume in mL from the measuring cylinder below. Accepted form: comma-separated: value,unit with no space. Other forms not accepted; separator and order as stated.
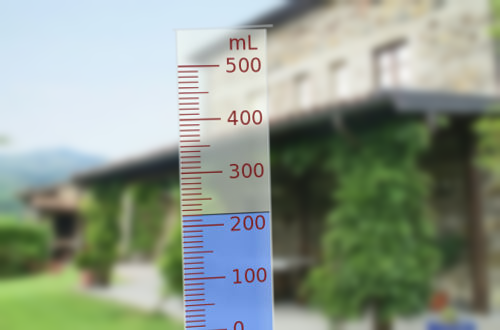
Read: 220,mL
